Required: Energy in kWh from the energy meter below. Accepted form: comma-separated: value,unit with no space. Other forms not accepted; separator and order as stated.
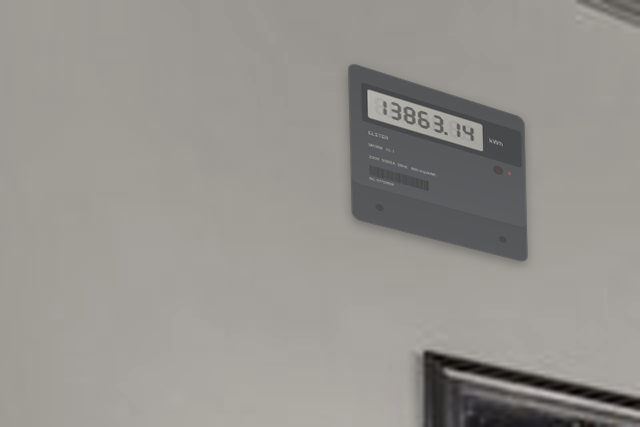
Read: 13863.14,kWh
